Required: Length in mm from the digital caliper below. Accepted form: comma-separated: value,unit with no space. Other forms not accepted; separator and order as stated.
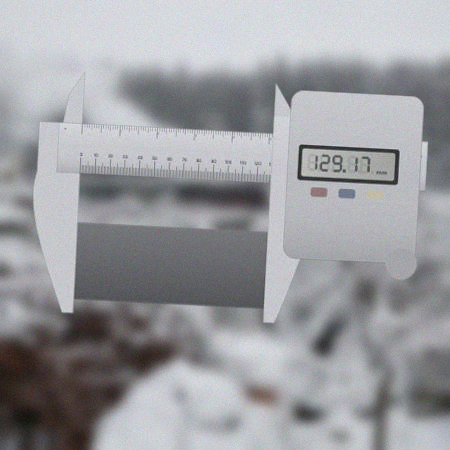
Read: 129.17,mm
